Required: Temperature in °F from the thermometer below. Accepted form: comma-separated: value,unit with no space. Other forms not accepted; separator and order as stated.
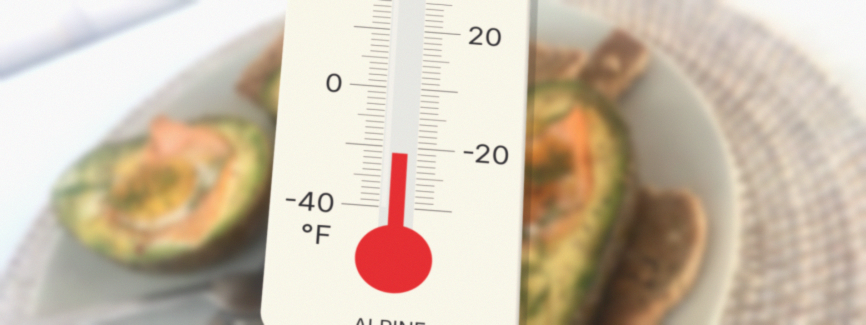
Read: -22,°F
